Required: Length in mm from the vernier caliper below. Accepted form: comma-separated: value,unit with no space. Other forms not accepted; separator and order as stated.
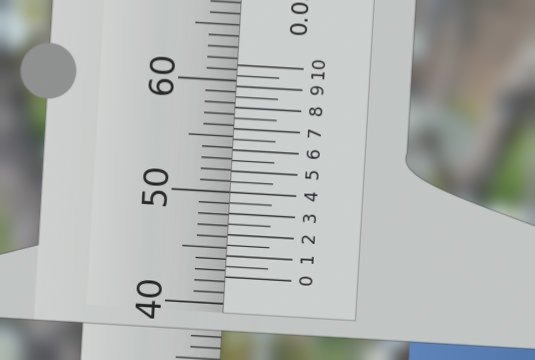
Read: 42.4,mm
